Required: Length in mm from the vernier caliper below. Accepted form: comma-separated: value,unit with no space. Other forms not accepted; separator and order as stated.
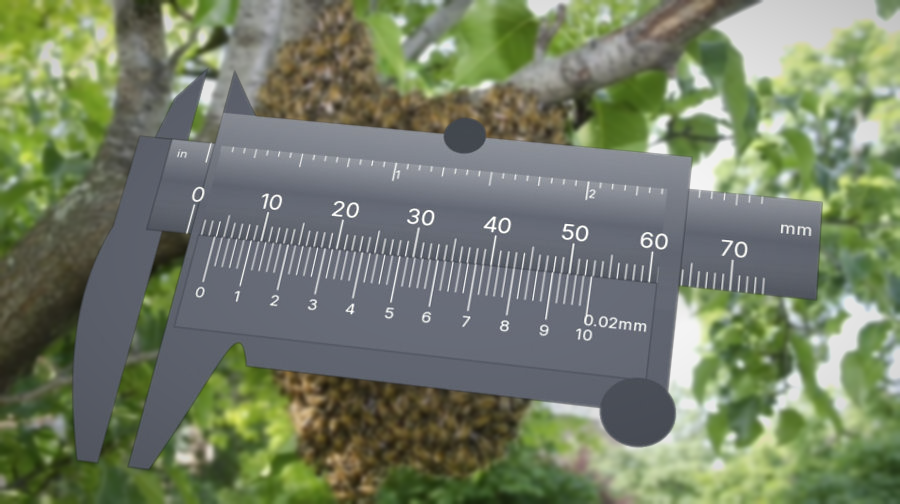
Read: 3.8,mm
